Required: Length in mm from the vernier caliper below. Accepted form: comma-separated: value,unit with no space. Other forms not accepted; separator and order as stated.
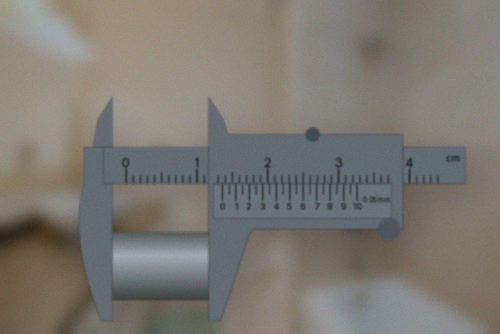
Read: 13.6,mm
